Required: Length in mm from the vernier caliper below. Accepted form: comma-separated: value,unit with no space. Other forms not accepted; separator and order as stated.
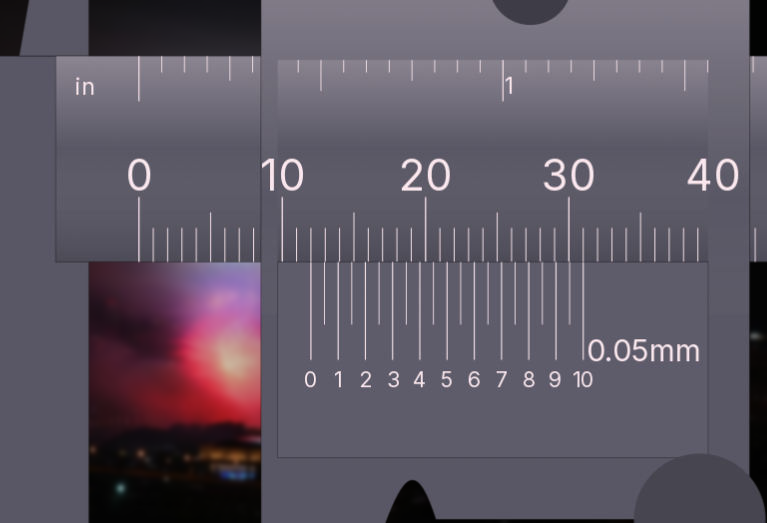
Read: 12.0,mm
